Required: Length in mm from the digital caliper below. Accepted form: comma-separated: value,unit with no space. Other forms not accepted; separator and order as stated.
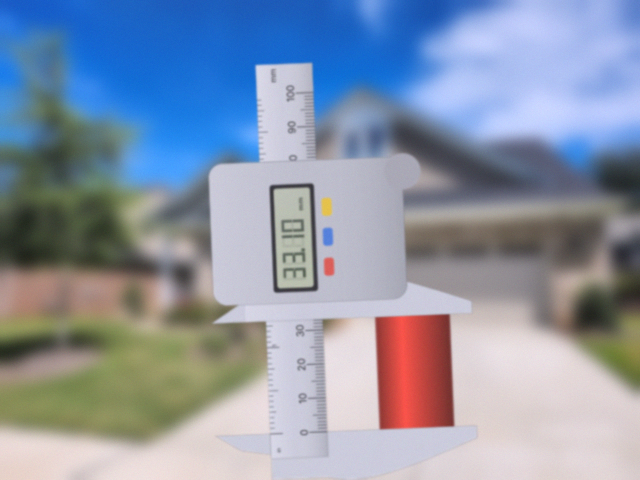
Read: 33.10,mm
